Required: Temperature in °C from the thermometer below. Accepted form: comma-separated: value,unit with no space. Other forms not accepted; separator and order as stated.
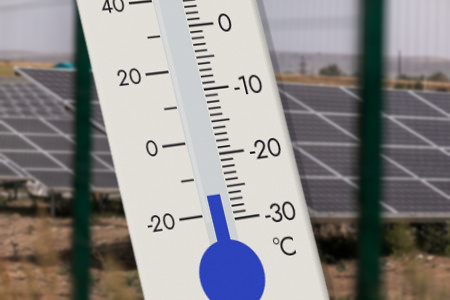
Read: -26,°C
